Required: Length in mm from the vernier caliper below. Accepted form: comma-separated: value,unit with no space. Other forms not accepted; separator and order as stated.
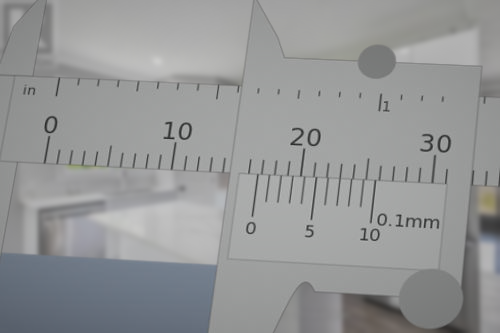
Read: 16.7,mm
